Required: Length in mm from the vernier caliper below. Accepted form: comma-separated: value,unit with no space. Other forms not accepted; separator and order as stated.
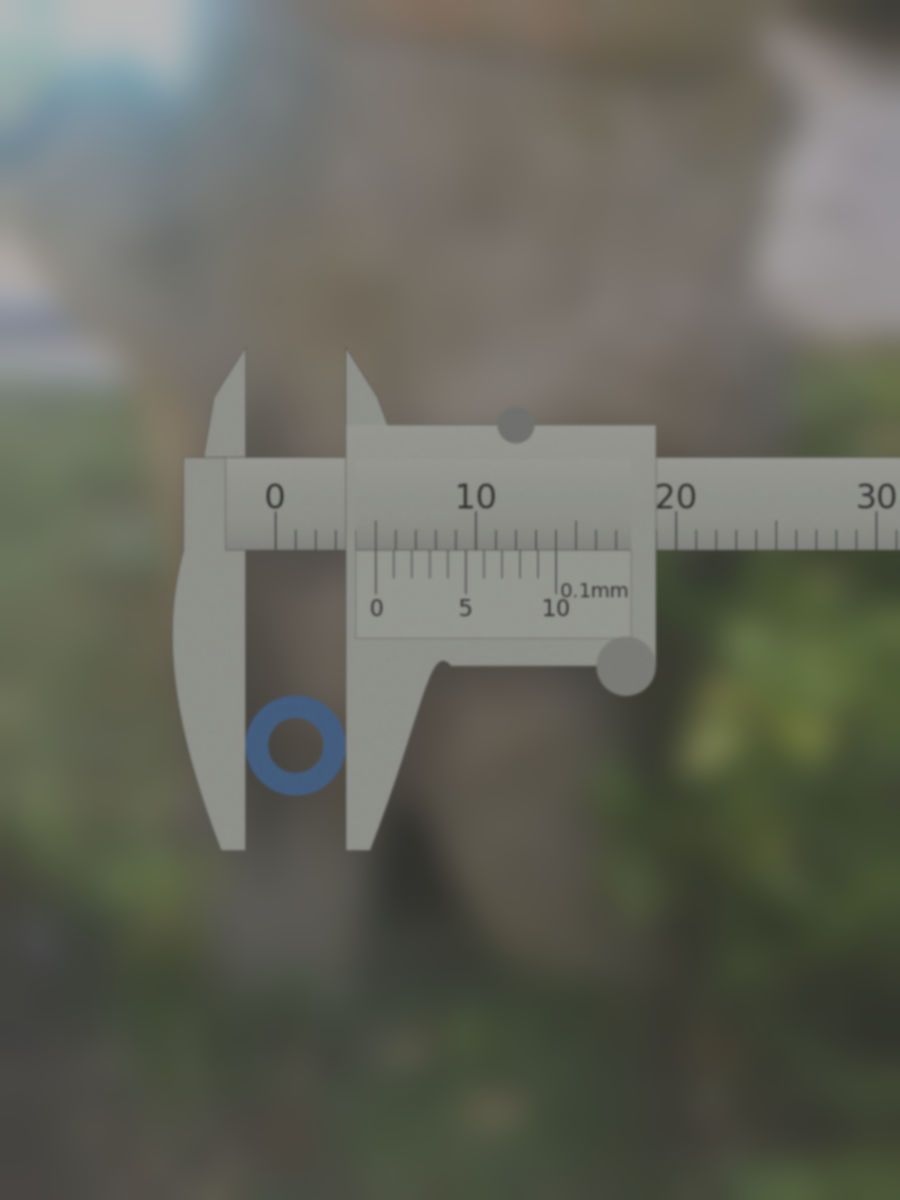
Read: 5.0,mm
